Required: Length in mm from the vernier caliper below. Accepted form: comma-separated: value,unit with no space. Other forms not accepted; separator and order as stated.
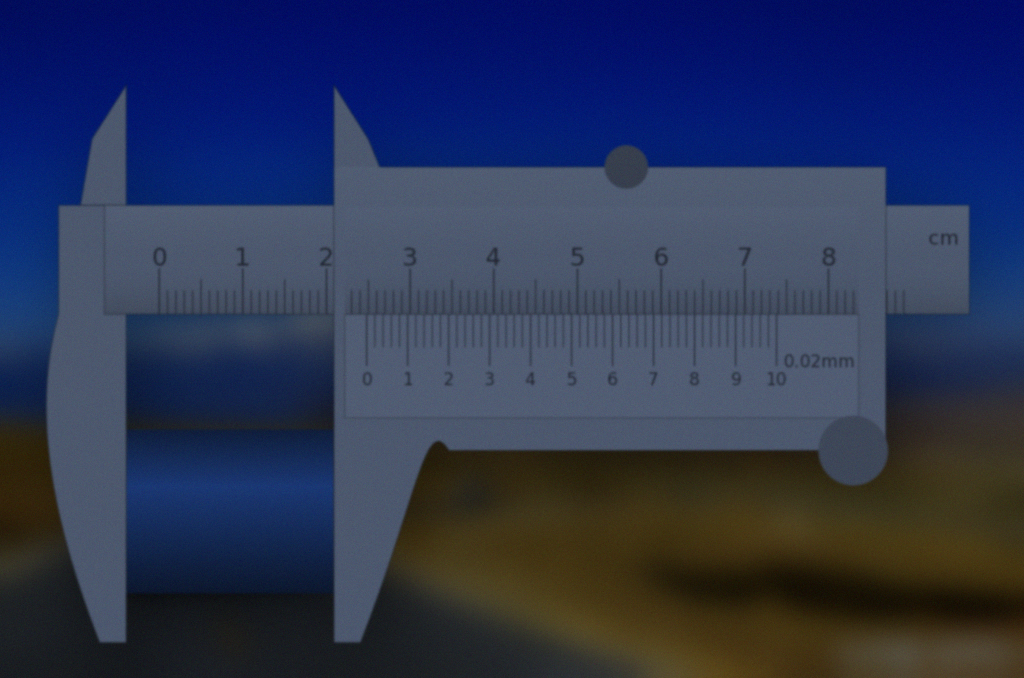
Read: 24.8,mm
